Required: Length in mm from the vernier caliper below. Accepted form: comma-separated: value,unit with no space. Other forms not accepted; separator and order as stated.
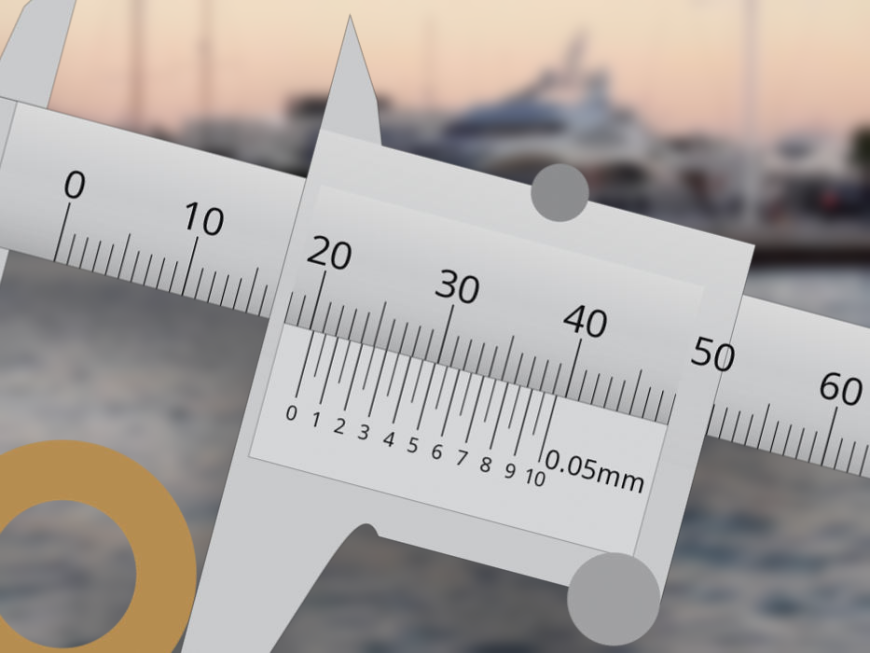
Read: 20.3,mm
